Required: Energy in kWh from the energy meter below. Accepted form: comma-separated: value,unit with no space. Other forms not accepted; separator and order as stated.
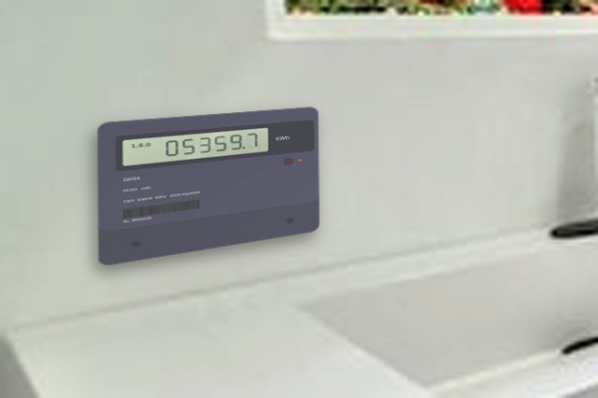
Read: 5359.7,kWh
